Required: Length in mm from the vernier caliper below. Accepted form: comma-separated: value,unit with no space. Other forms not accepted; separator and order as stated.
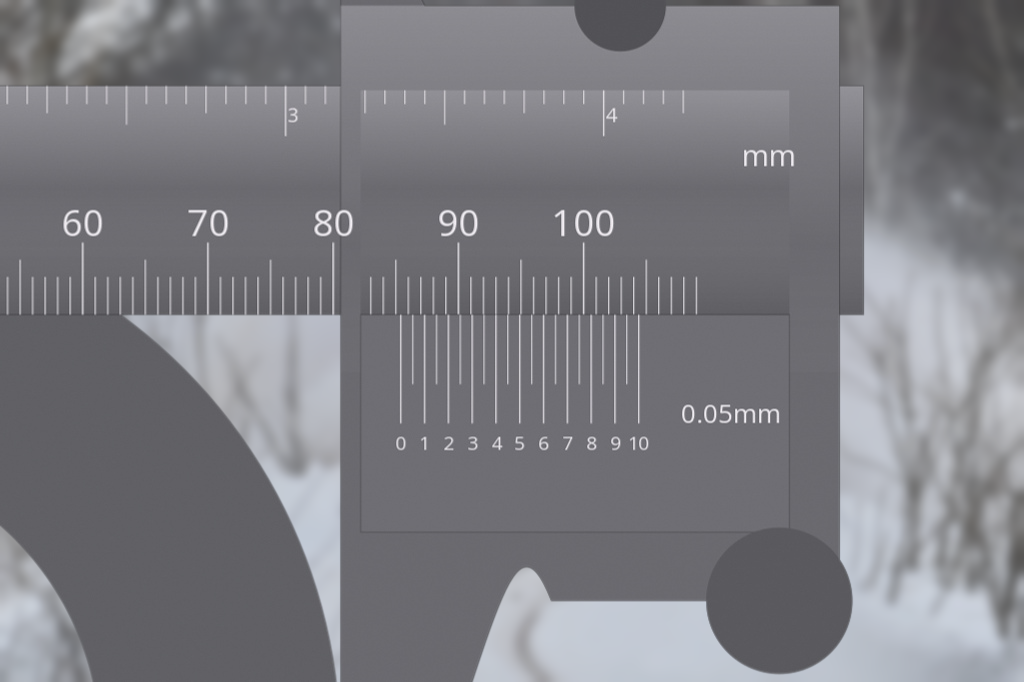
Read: 85.4,mm
